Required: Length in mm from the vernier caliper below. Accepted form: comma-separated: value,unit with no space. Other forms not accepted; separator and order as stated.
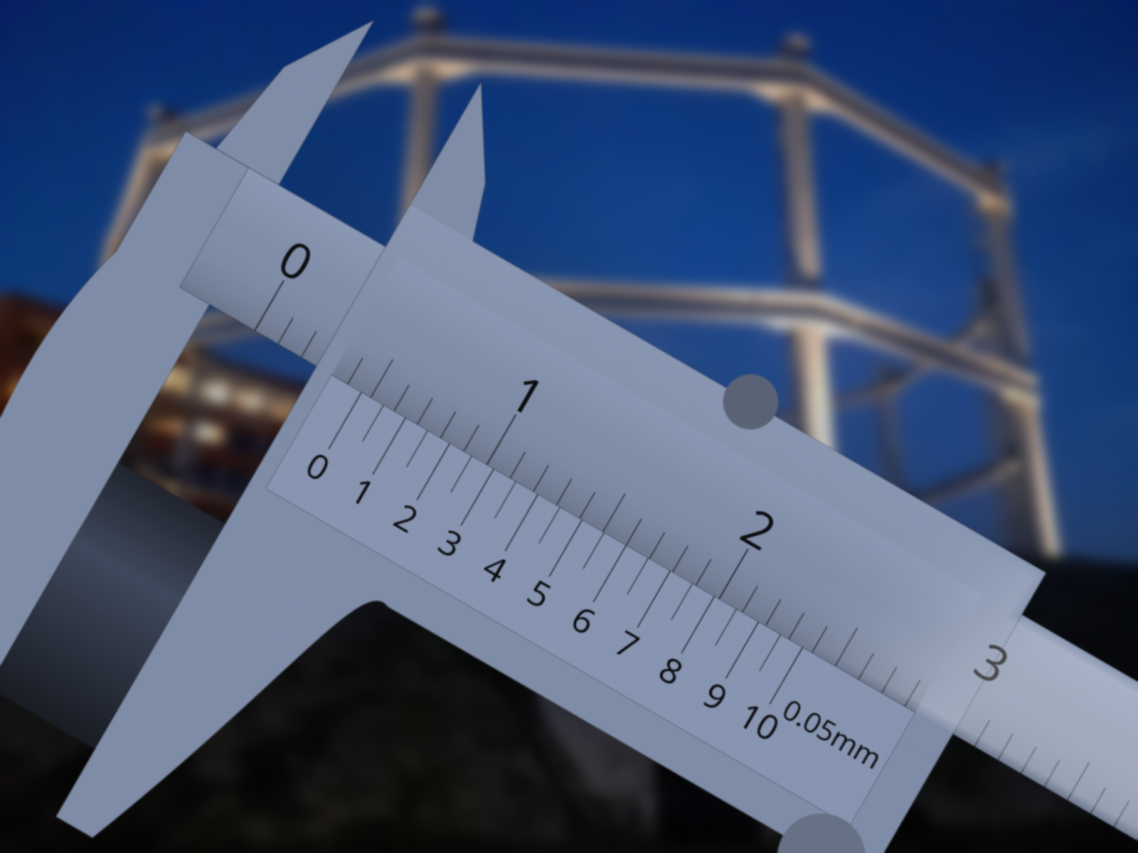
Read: 4.60,mm
